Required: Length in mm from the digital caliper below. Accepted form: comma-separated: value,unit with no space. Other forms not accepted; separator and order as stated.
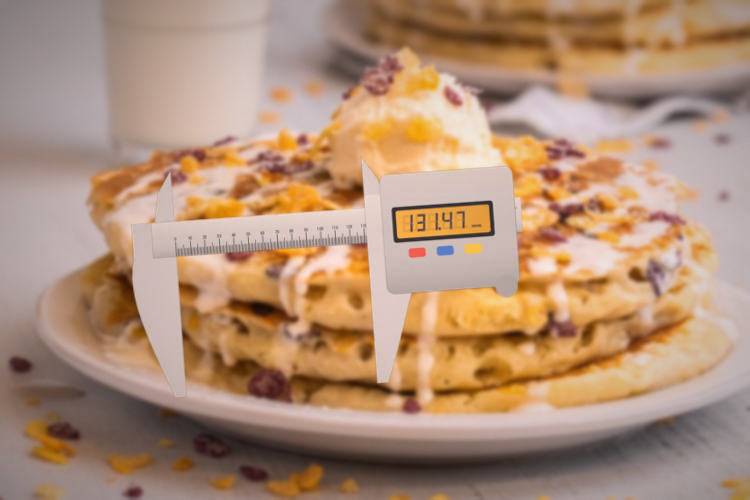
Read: 131.47,mm
